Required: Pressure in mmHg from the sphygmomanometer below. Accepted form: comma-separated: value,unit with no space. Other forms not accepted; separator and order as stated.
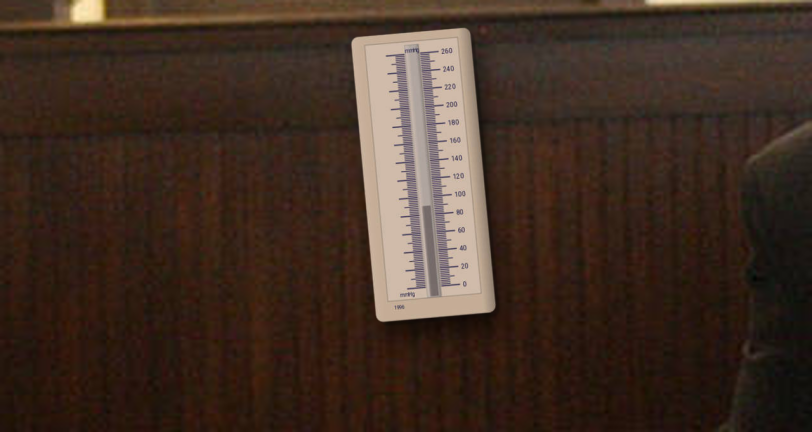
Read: 90,mmHg
